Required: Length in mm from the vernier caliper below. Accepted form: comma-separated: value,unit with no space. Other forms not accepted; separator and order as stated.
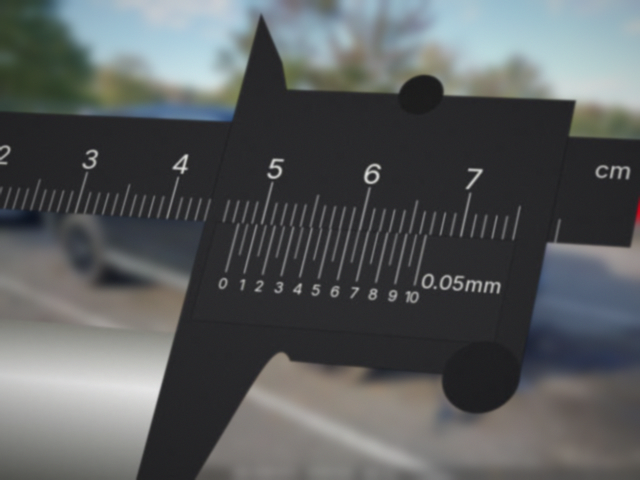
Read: 47.6,mm
